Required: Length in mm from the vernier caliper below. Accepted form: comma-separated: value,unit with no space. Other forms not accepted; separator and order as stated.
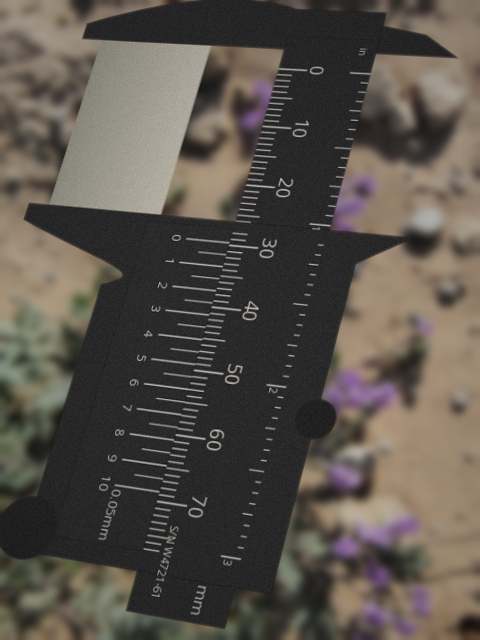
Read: 29.6,mm
